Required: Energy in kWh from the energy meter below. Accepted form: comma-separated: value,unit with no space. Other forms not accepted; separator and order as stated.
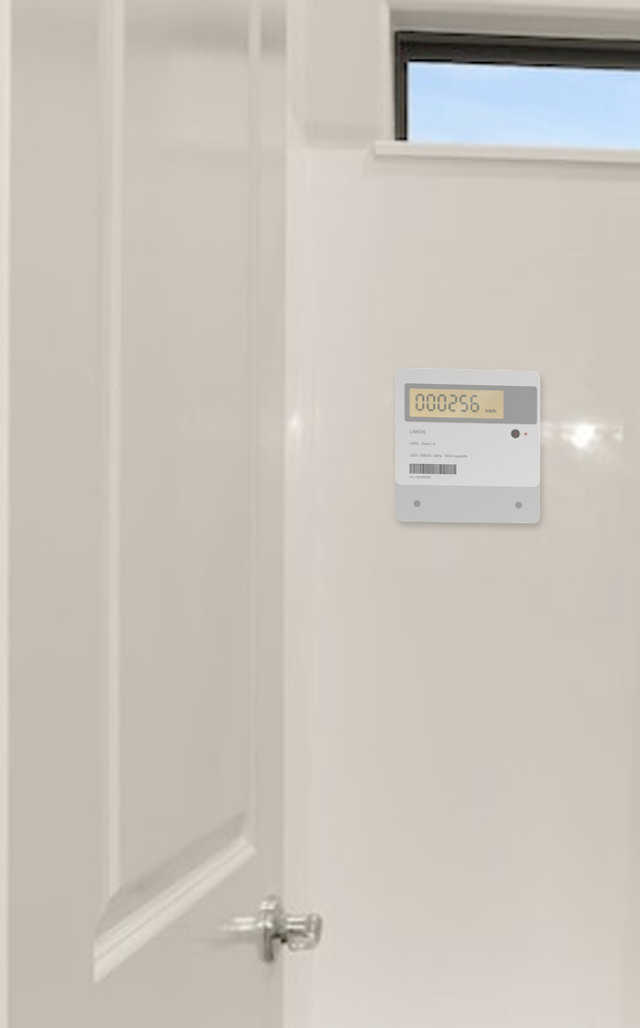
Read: 256,kWh
